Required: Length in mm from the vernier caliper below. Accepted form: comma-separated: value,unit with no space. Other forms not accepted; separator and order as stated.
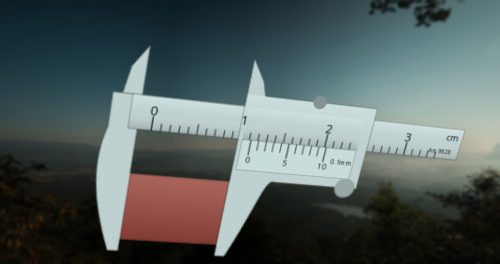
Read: 11.2,mm
